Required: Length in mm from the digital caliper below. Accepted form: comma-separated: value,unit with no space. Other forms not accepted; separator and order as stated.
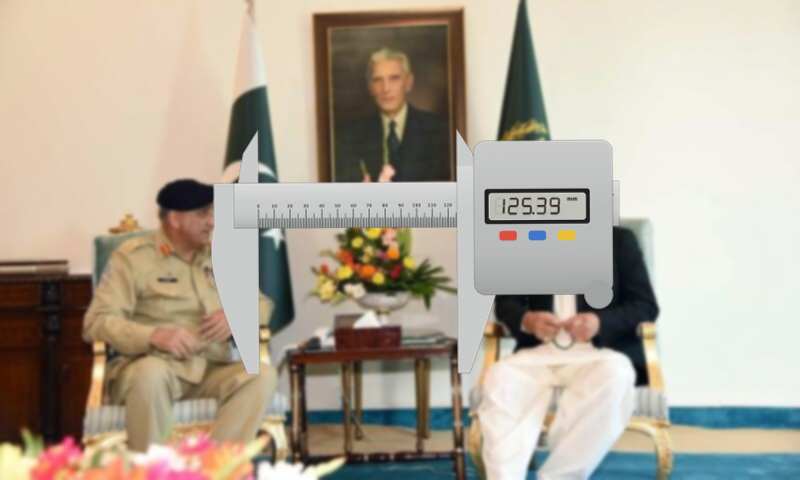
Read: 125.39,mm
